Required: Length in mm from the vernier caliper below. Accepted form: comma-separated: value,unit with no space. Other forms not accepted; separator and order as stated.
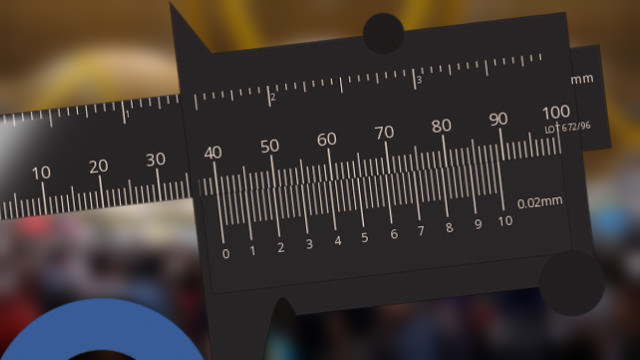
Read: 40.0,mm
